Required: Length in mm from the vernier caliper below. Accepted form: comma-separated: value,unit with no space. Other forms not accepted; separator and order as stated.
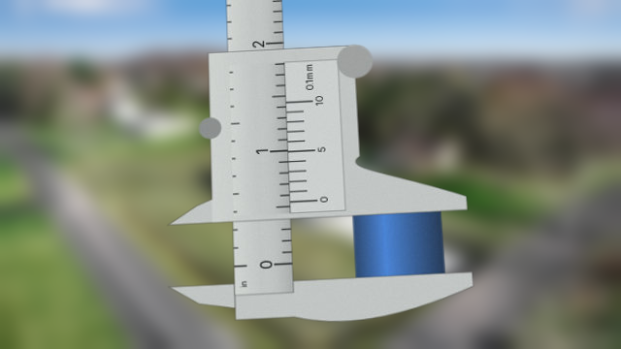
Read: 5.4,mm
